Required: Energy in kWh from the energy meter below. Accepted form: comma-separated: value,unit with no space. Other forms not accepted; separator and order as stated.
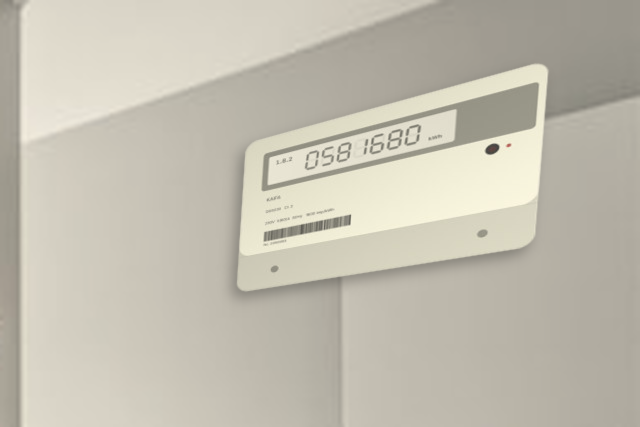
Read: 581680,kWh
